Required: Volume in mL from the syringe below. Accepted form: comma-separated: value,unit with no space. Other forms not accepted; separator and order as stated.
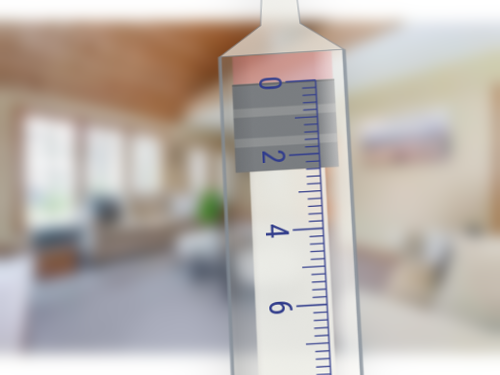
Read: 0,mL
